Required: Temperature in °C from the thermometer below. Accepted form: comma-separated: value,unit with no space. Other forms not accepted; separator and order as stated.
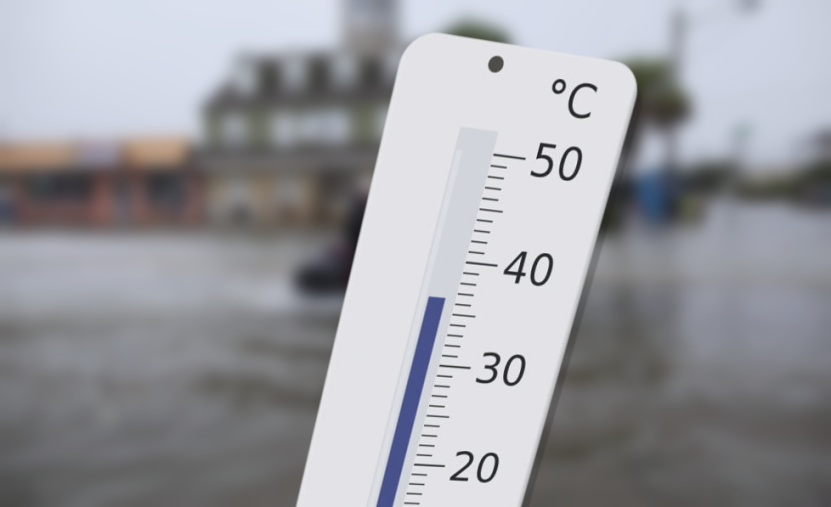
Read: 36.5,°C
